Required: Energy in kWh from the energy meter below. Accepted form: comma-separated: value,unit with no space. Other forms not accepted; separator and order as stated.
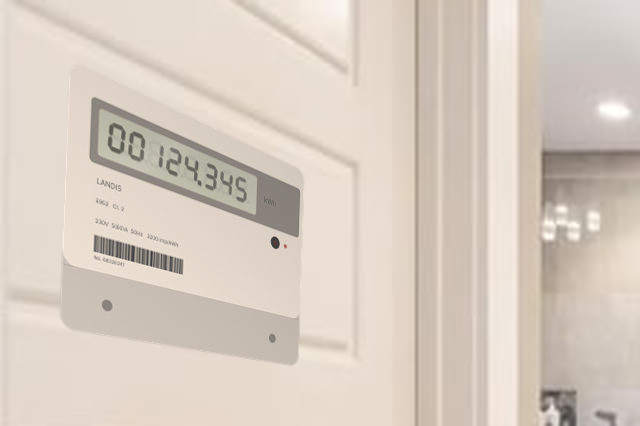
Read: 124.345,kWh
